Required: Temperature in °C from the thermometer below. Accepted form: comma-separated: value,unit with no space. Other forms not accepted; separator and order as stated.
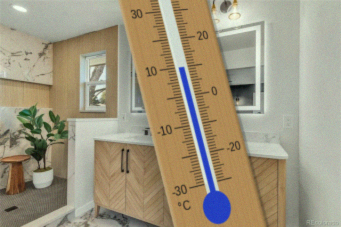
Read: 10,°C
